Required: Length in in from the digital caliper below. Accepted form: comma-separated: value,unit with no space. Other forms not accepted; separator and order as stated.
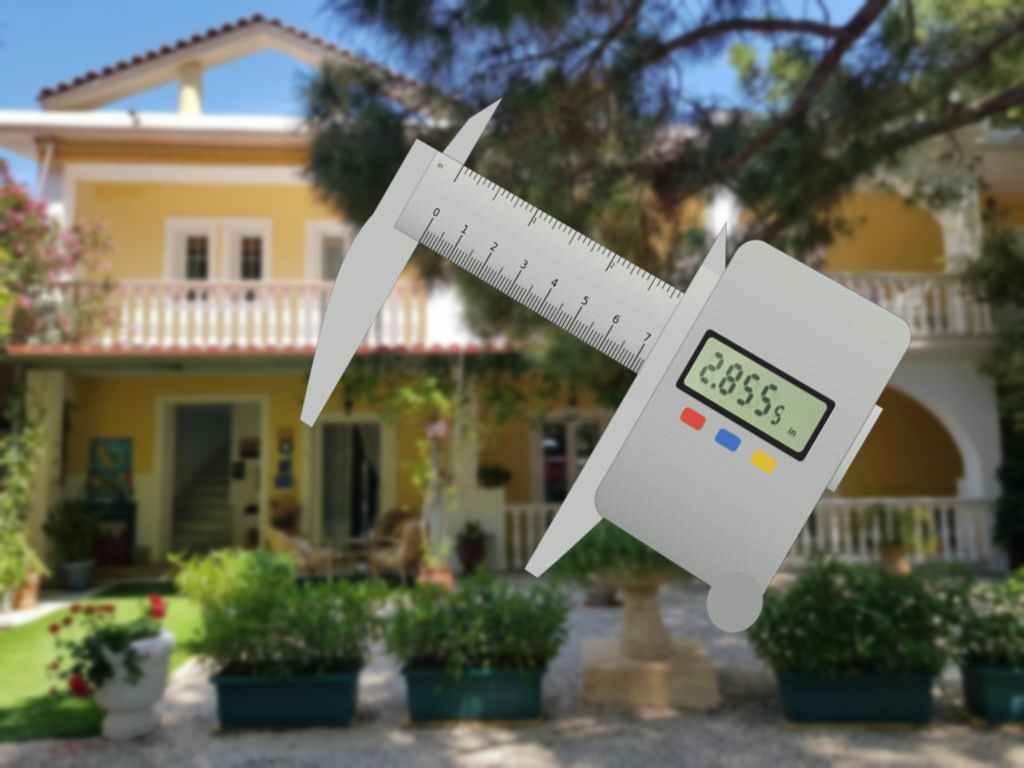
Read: 2.8555,in
